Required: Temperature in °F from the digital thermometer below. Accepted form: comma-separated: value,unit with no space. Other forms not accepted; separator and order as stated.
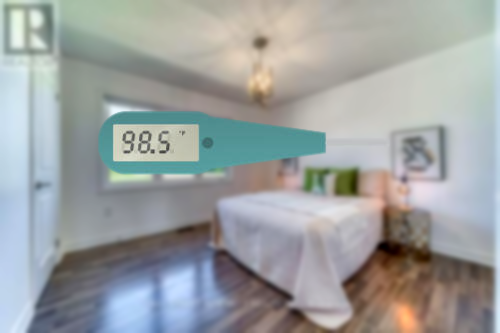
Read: 98.5,°F
